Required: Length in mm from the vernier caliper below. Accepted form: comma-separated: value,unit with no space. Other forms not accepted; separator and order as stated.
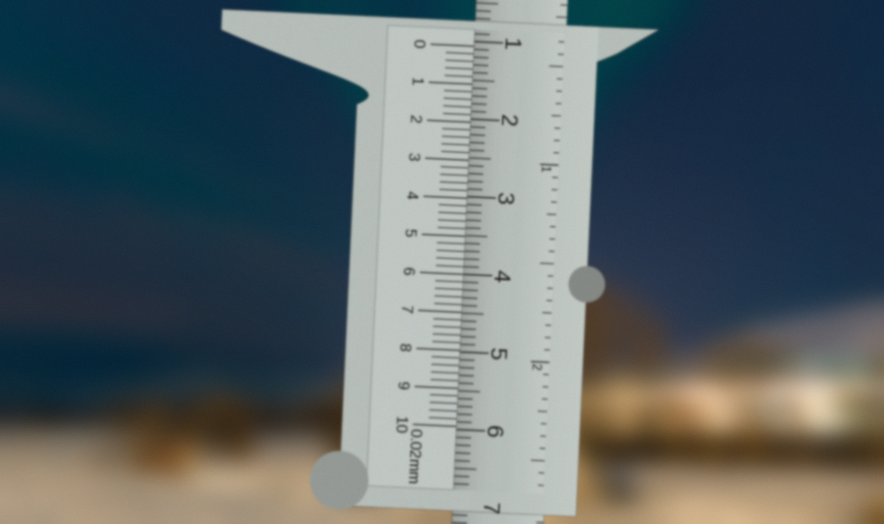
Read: 10.6,mm
